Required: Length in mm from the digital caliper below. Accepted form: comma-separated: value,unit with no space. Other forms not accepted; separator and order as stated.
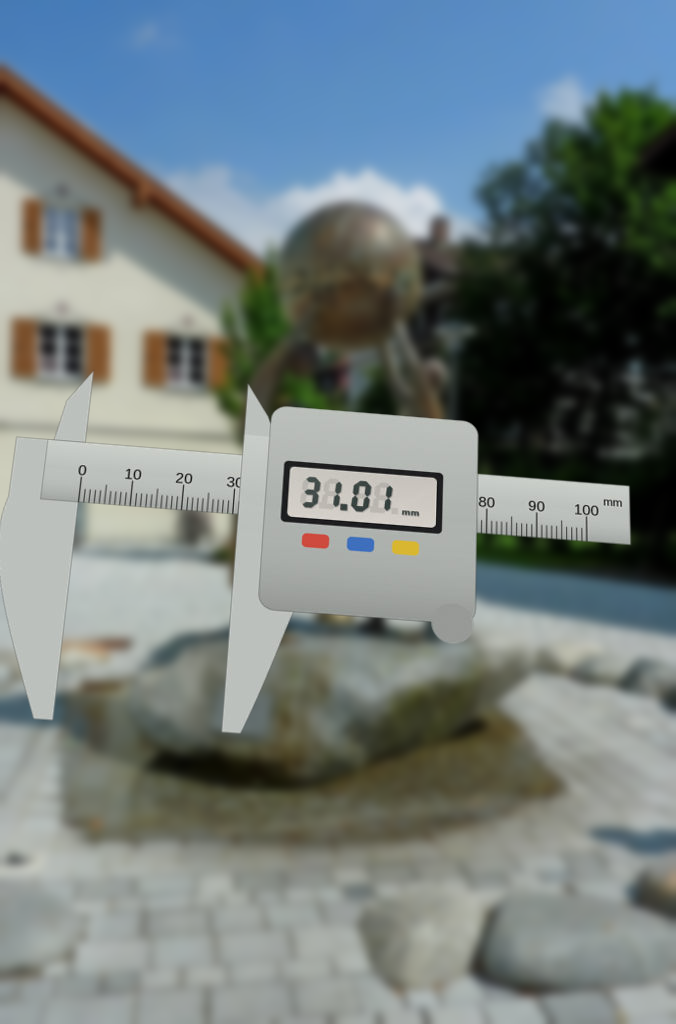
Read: 31.01,mm
